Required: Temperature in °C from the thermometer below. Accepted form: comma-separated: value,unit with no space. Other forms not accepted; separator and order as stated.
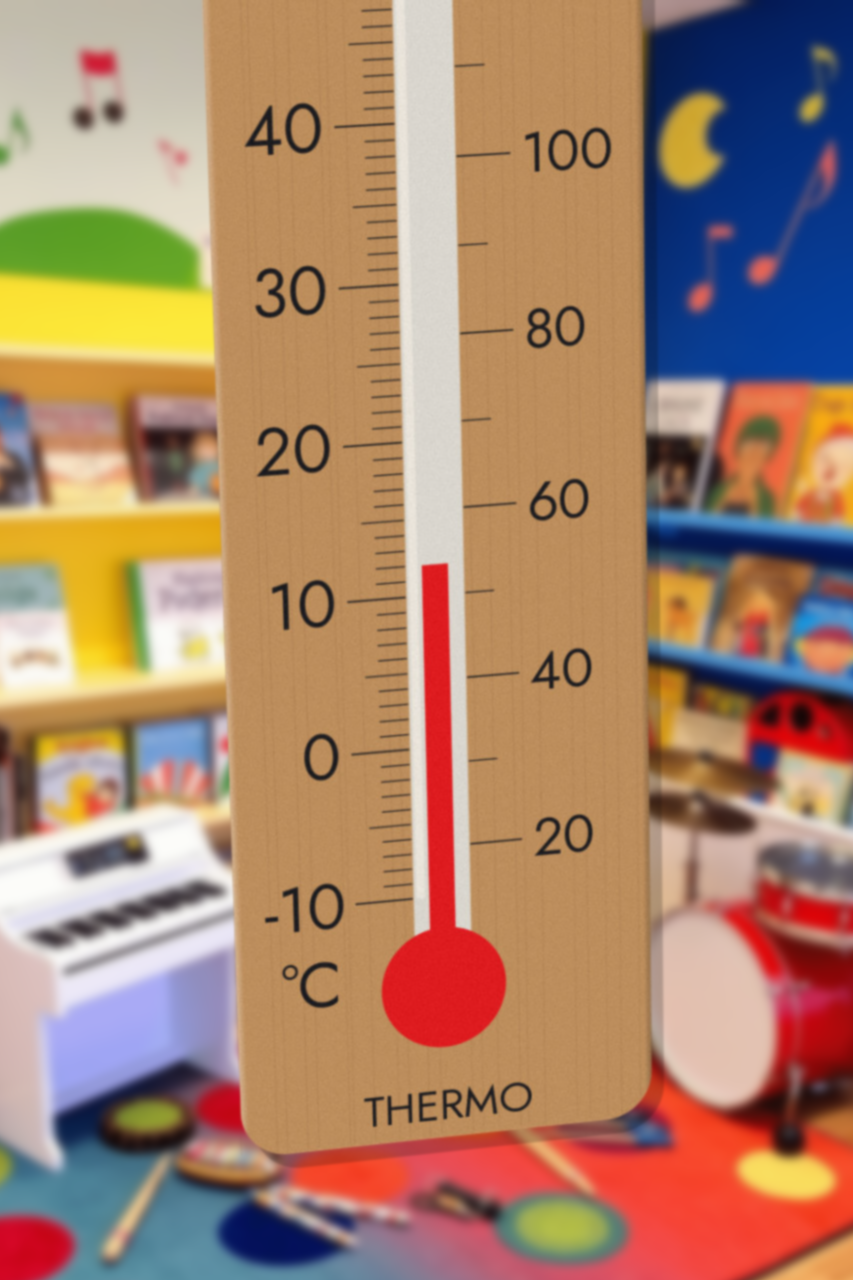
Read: 12,°C
